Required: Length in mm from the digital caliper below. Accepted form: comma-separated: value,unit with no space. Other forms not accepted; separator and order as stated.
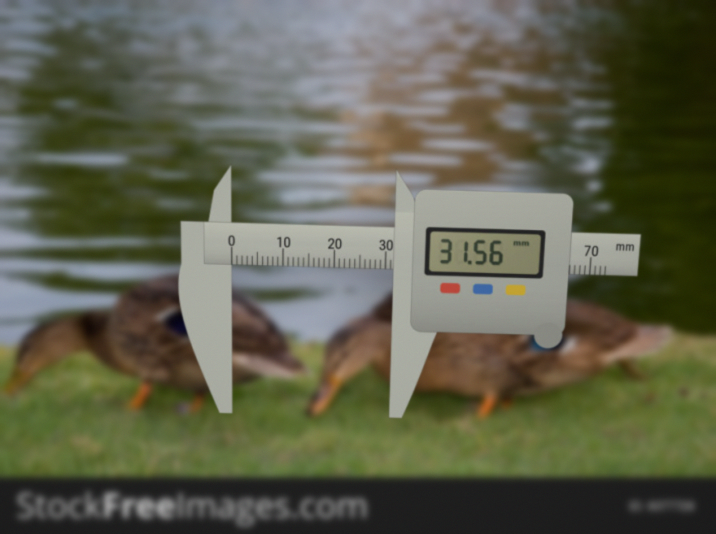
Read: 31.56,mm
